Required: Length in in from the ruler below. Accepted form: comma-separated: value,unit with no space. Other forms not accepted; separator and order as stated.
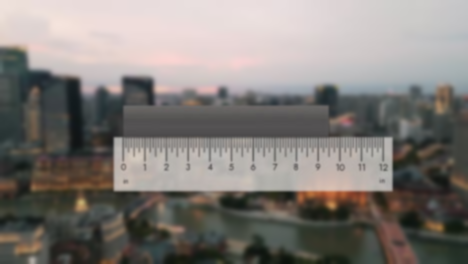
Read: 9.5,in
